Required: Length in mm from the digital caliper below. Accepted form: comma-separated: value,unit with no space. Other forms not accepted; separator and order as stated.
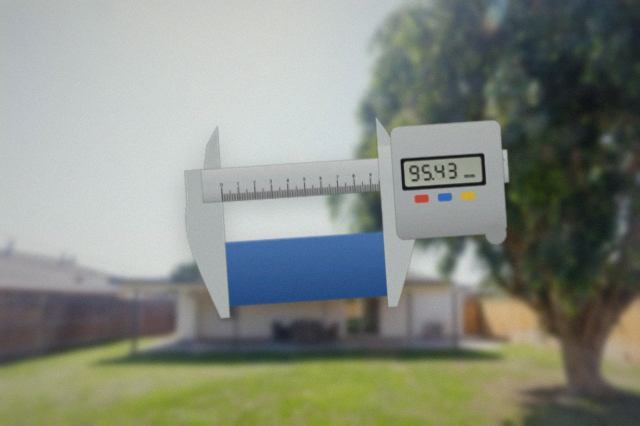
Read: 95.43,mm
